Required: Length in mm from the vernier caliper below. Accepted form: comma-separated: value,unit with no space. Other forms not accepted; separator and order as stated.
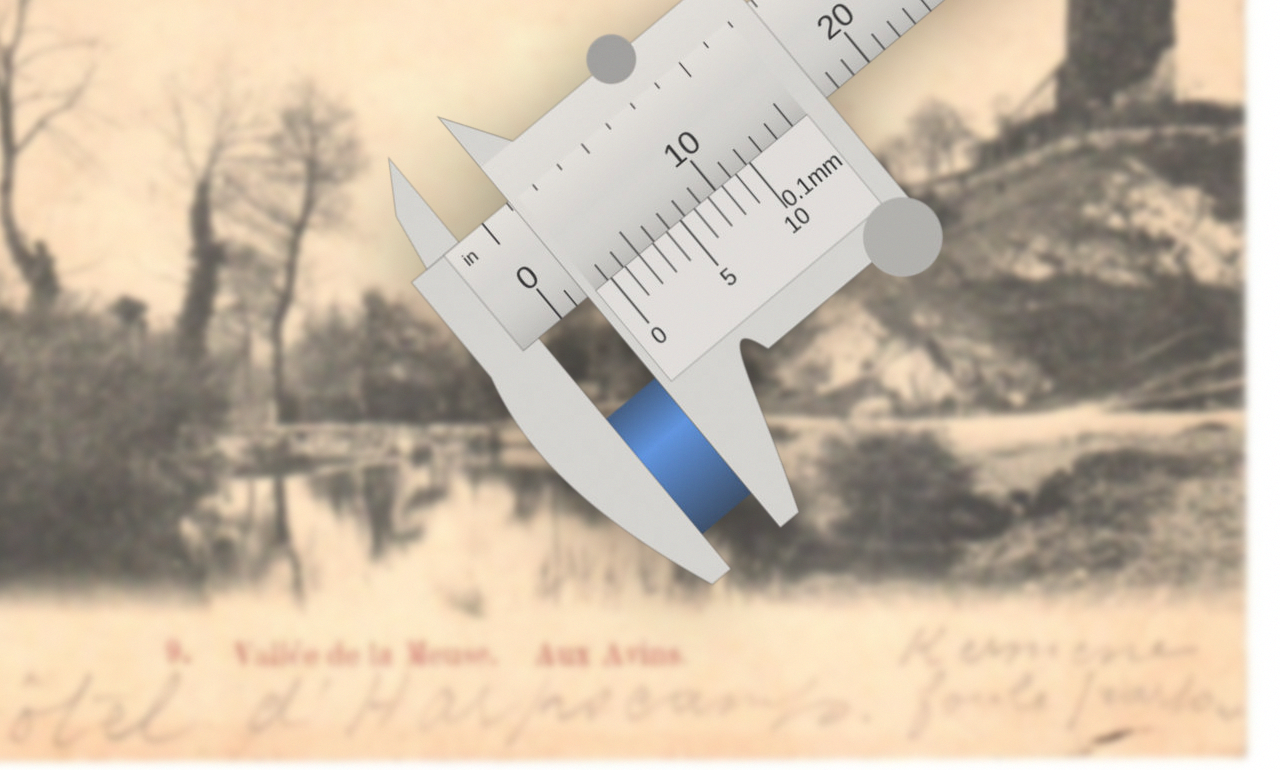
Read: 3.2,mm
